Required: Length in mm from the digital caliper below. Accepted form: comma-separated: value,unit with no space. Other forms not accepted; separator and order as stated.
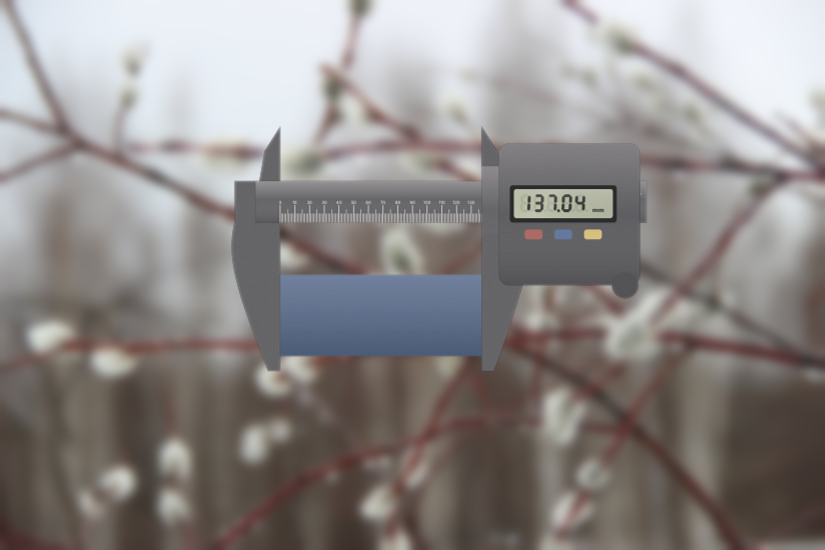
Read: 137.04,mm
